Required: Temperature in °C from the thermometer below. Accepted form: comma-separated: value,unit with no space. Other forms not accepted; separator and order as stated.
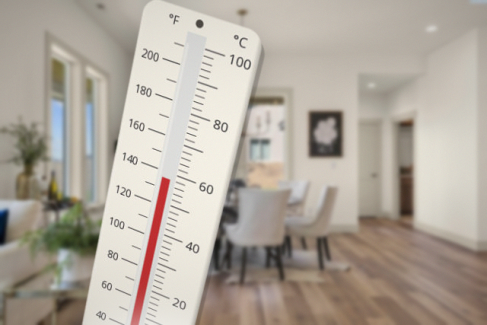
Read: 58,°C
